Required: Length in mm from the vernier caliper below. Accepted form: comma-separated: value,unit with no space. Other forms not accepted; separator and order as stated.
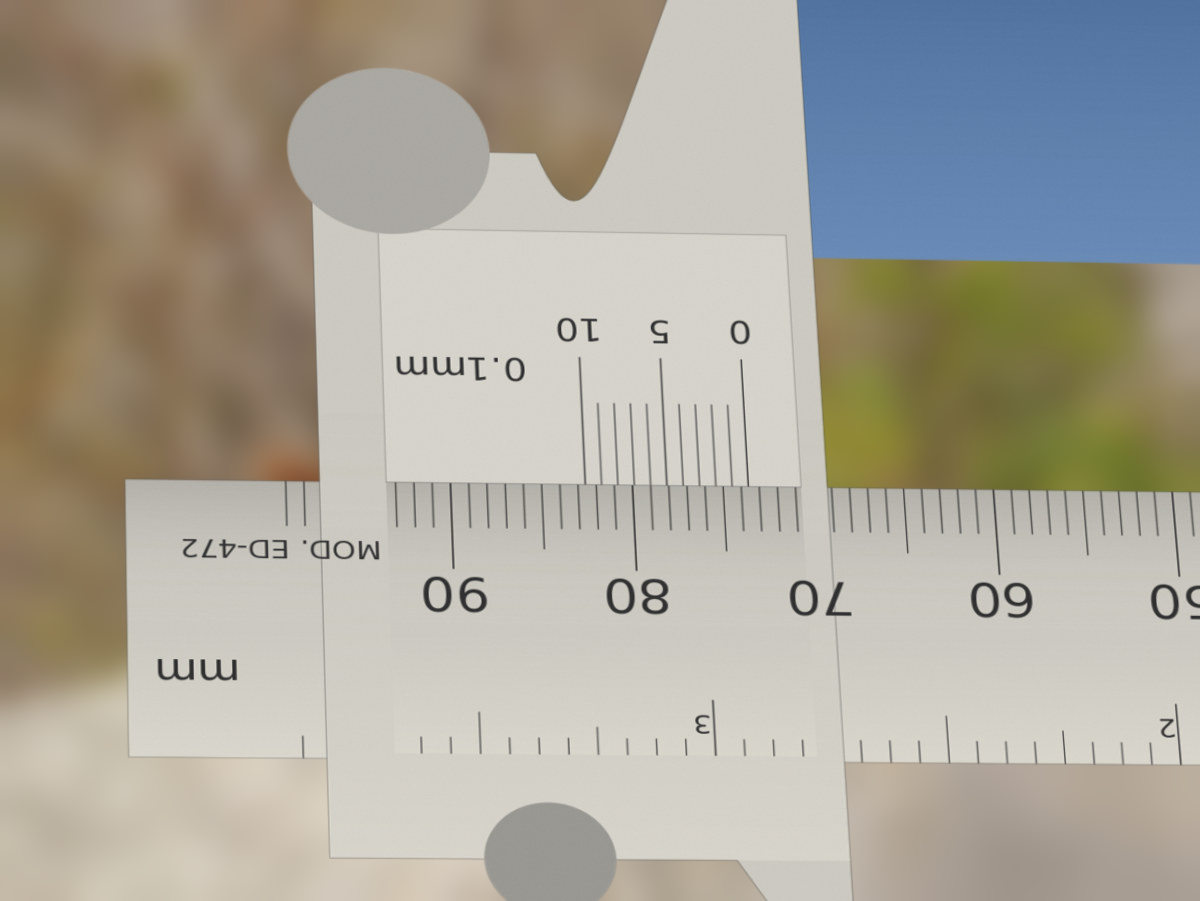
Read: 73.6,mm
